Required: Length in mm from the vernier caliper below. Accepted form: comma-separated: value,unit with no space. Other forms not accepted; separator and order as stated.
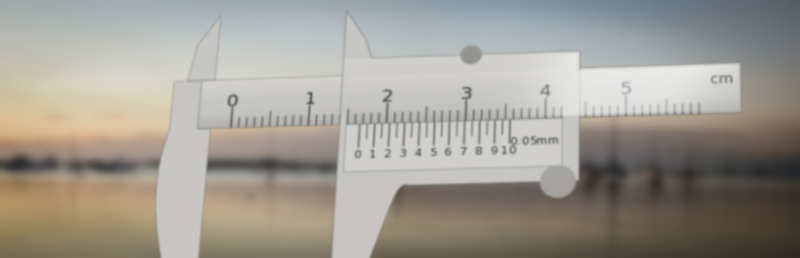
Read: 16.6,mm
